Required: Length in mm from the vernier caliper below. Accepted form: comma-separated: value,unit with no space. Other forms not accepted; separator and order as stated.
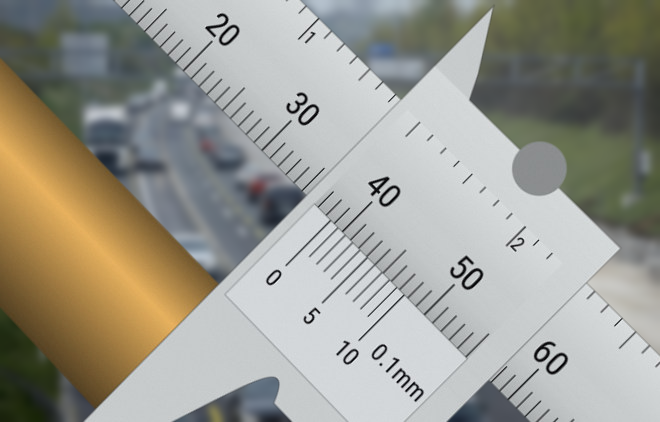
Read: 38.6,mm
